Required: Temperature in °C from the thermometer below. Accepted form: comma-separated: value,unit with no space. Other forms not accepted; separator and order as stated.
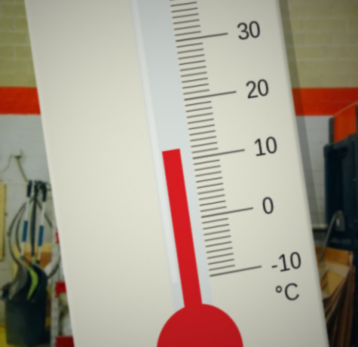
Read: 12,°C
